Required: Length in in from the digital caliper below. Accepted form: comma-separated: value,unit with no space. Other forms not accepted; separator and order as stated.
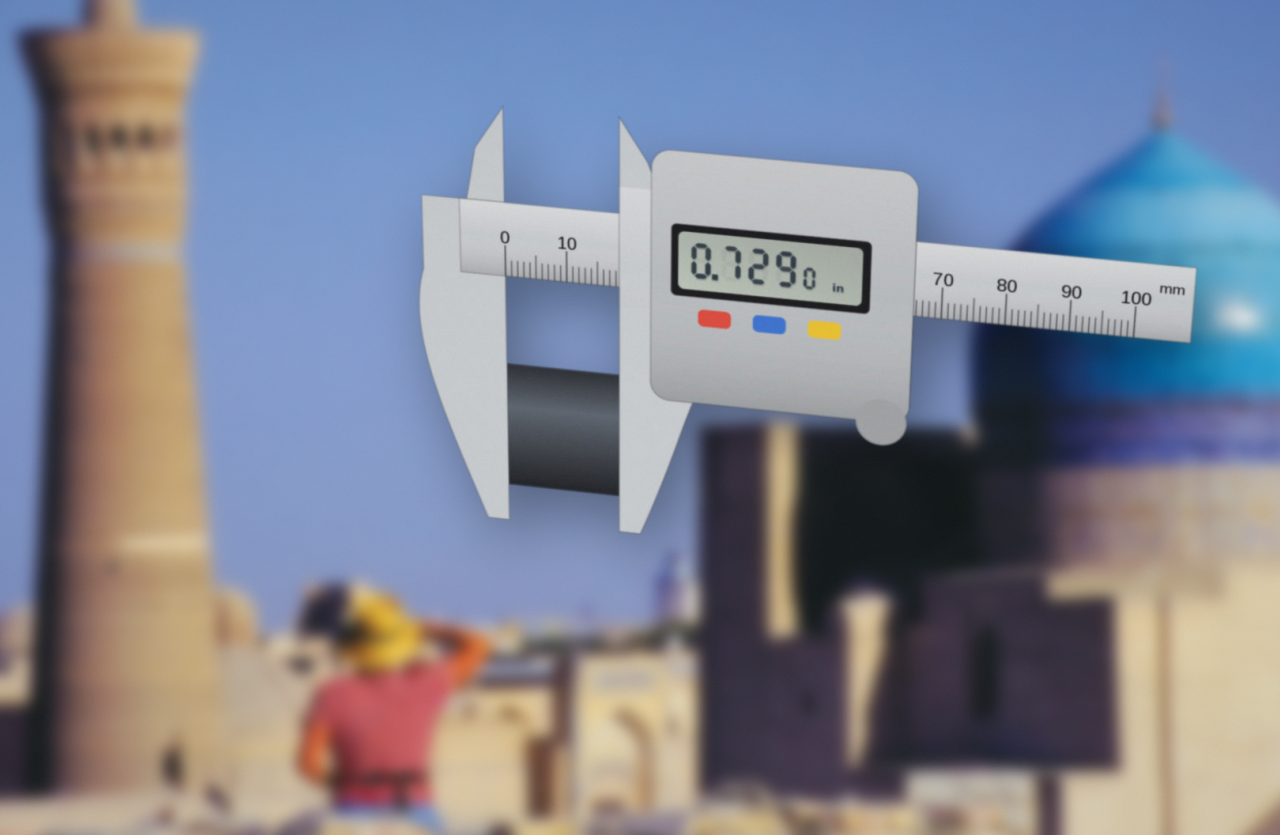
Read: 0.7290,in
